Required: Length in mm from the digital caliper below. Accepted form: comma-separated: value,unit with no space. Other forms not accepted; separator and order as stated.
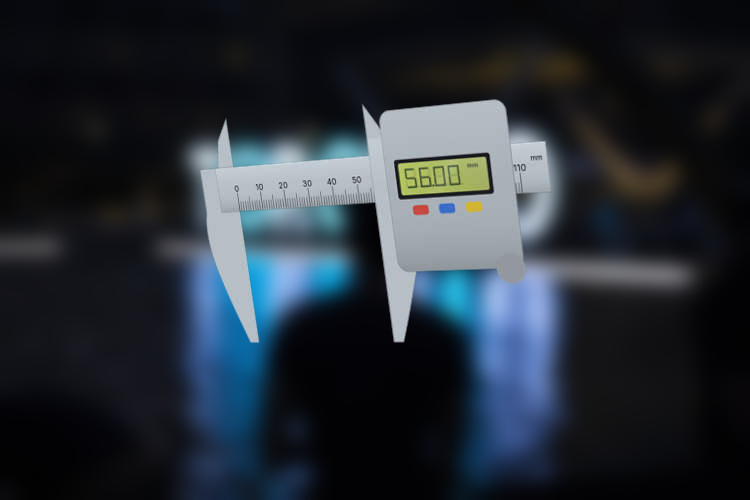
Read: 56.00,mm
